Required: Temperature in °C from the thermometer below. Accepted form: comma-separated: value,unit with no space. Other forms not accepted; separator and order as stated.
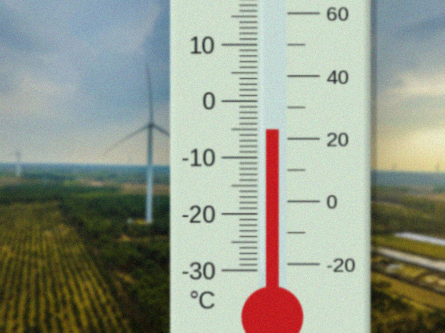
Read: -5,°C
